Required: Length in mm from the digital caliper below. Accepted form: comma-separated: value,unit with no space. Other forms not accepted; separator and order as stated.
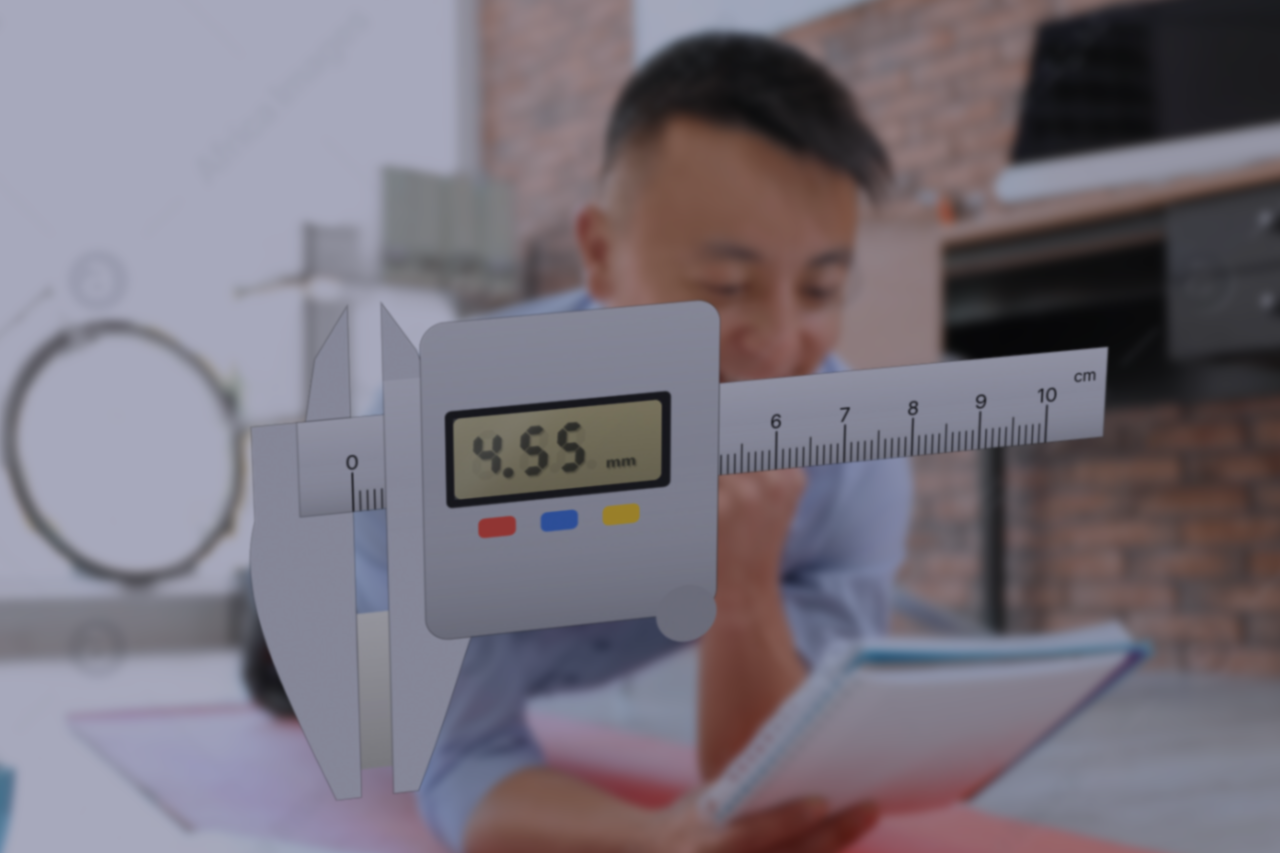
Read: 4.55,mm
